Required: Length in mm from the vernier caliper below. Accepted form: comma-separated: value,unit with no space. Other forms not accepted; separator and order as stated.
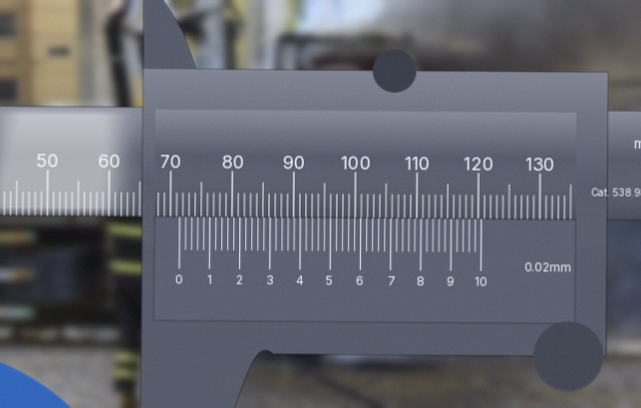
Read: 71.5,mm
